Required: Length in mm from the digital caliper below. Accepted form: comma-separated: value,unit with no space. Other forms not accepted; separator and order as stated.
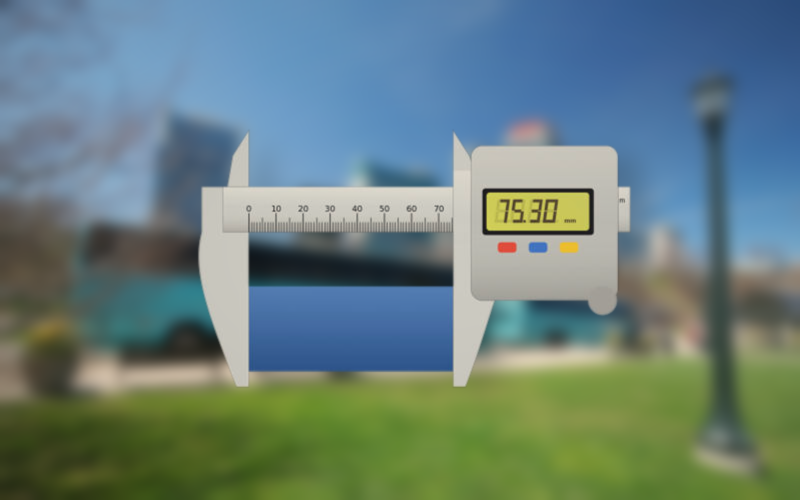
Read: 75.30,mm
